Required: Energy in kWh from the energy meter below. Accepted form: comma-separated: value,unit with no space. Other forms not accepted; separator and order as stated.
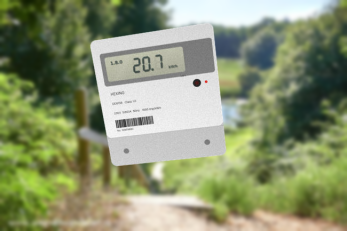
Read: 20.7,kWh
